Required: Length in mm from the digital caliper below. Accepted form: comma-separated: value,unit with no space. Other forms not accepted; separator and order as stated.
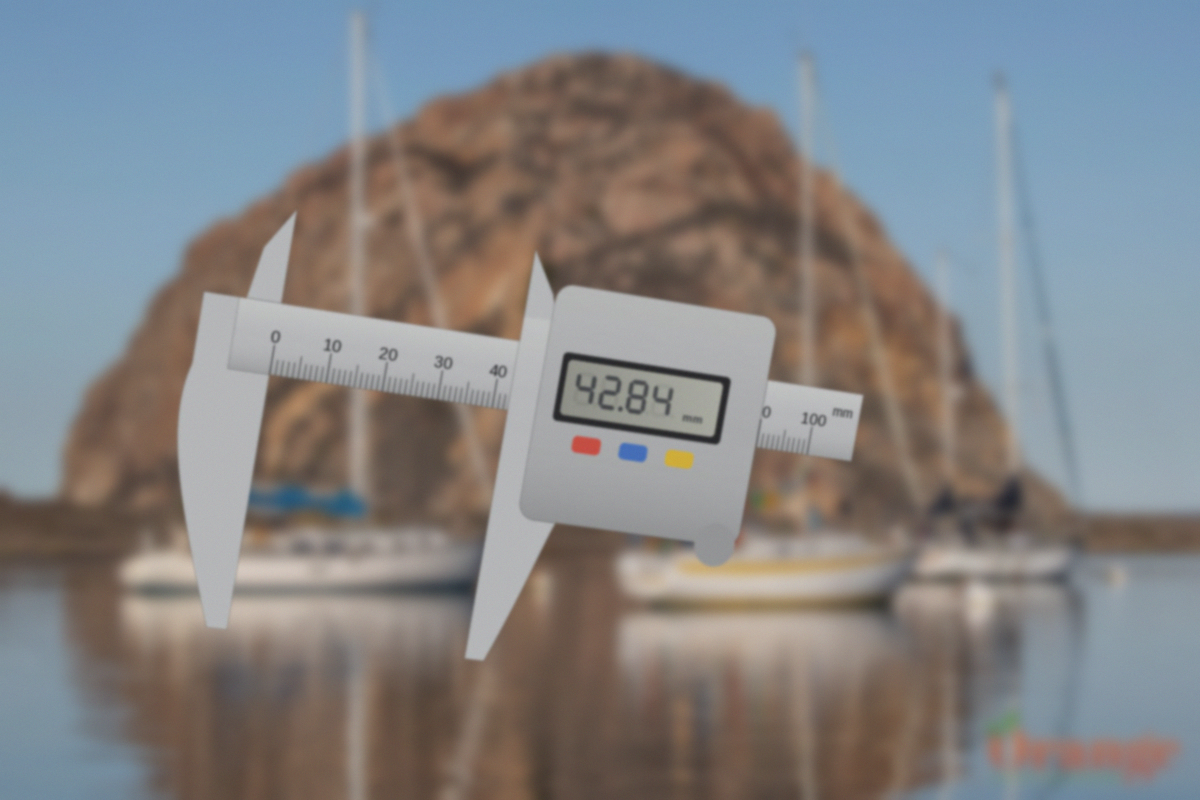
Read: 42.84,mm
